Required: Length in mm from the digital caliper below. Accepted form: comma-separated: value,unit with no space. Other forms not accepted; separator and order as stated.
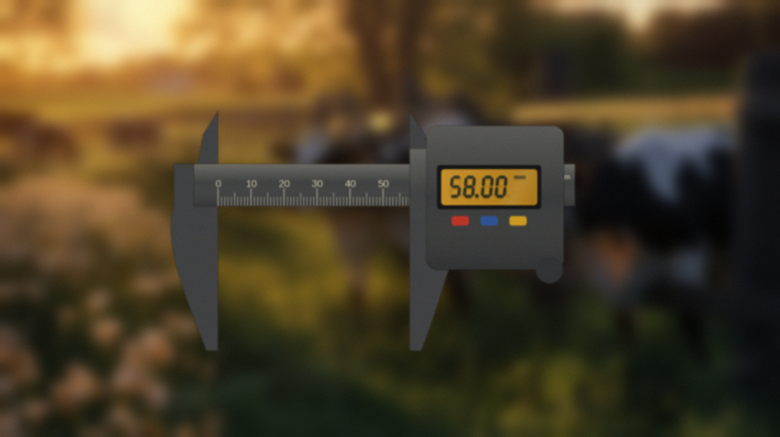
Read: 58.00,mm
